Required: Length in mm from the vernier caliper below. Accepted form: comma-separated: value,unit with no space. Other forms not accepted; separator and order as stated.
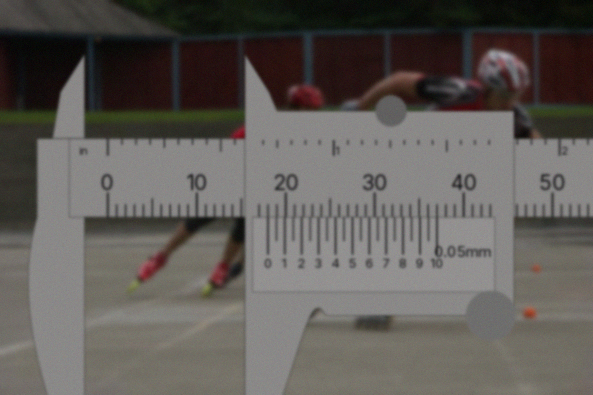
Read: 18.0,mm
